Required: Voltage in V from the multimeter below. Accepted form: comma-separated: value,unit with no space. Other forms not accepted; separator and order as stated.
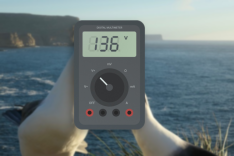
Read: 136,V
